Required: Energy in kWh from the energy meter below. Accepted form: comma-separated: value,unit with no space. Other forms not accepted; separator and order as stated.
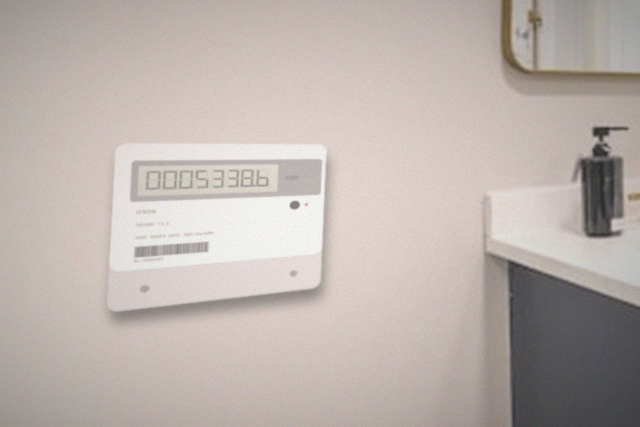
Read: 5338.6,kWh
